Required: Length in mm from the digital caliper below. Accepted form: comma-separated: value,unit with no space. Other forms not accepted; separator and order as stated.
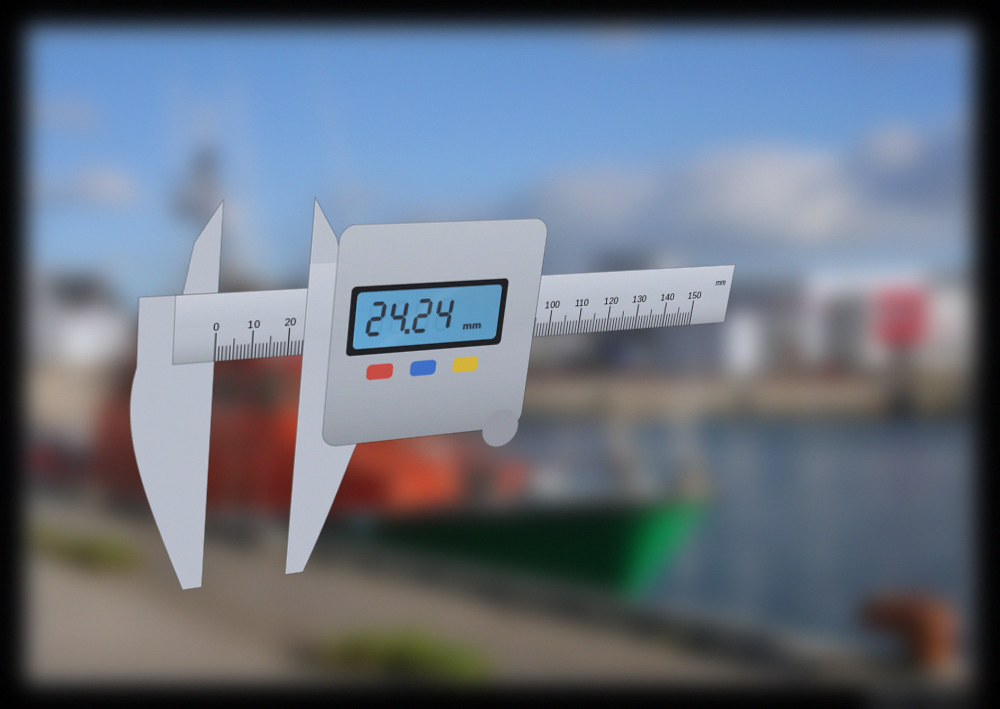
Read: 24.24,mm
